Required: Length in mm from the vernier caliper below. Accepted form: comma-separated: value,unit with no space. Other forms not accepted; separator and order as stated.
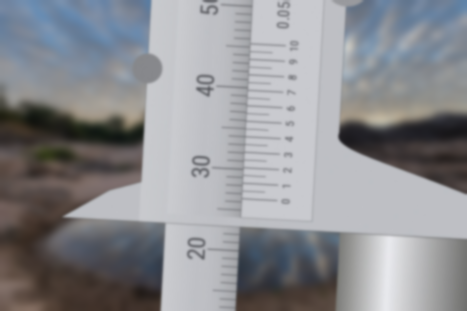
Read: 26.4,mm
